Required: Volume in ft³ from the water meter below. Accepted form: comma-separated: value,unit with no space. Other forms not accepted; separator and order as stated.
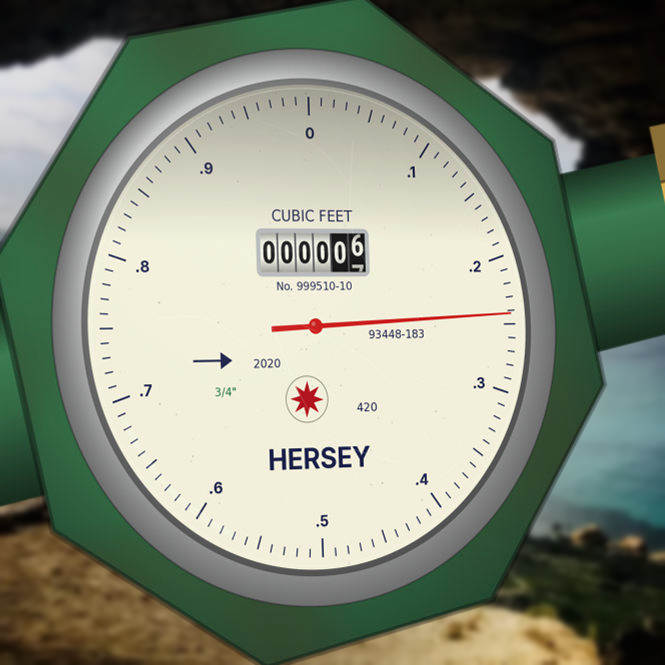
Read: 6.24,ft³
